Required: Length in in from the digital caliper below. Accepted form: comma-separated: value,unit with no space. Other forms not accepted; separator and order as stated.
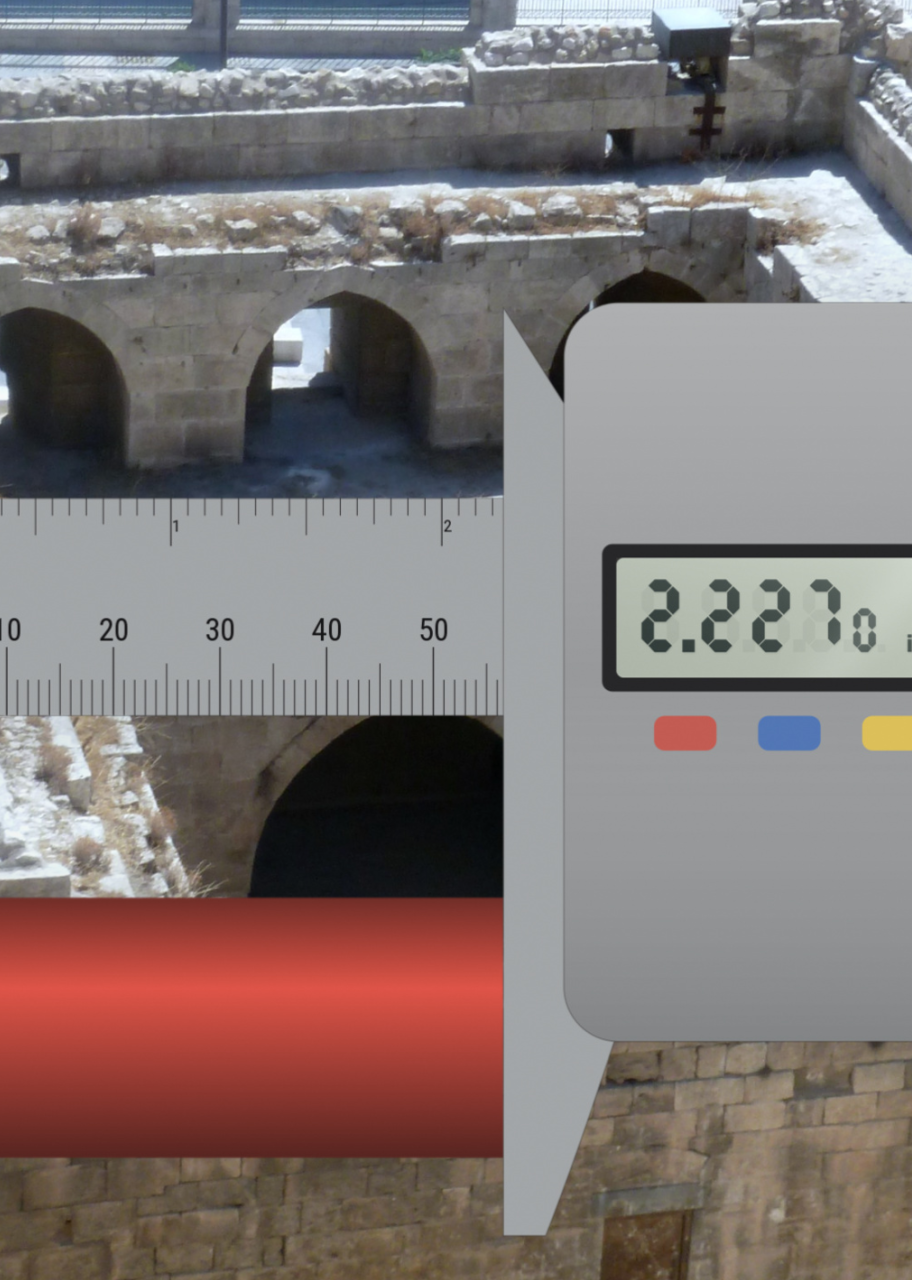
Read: 2.2270,in
